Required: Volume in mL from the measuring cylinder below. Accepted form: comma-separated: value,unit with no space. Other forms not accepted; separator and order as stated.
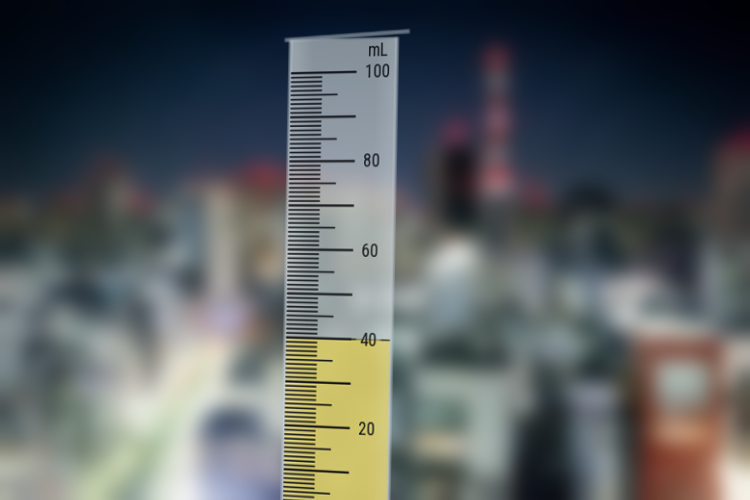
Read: 40,mL
